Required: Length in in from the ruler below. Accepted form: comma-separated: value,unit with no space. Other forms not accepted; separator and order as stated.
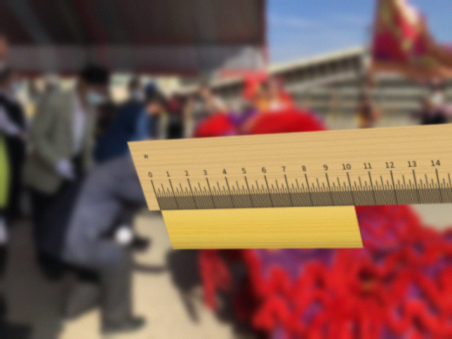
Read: 10,in
